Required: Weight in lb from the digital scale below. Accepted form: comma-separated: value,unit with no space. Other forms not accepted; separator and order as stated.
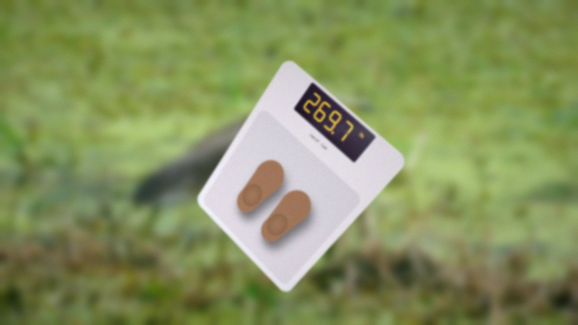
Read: 269.7,lb
